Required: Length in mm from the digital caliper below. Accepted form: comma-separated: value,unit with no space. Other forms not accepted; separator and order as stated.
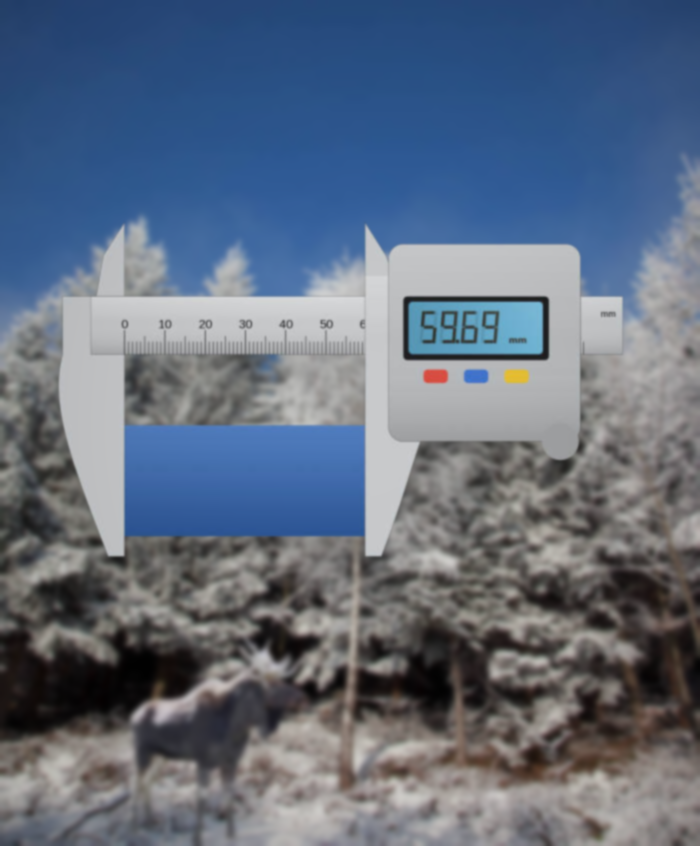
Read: 59.69,mm
